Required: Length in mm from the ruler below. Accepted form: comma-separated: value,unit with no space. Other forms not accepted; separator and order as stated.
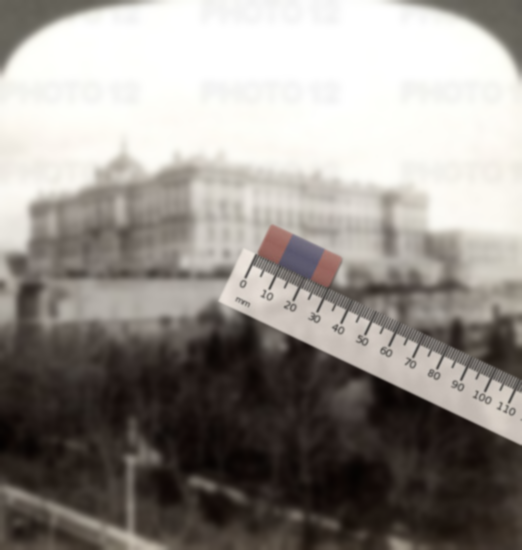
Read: 30,mm
